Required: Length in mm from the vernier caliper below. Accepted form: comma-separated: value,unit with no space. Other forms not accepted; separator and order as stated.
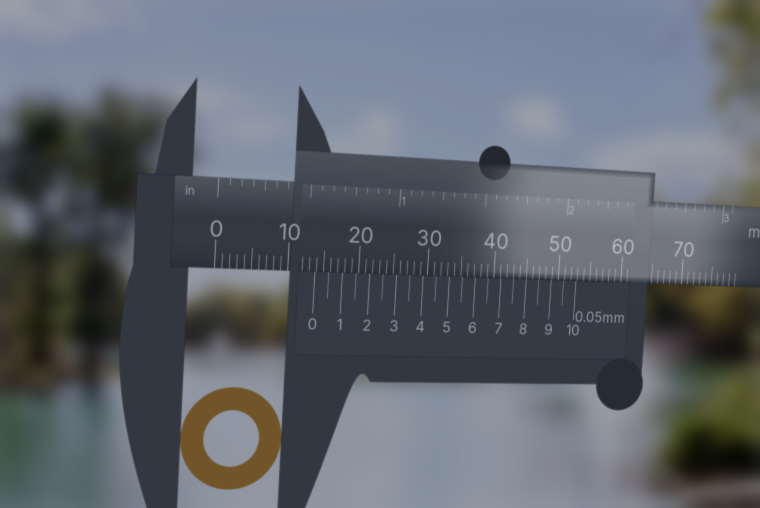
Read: 13.8,mm
